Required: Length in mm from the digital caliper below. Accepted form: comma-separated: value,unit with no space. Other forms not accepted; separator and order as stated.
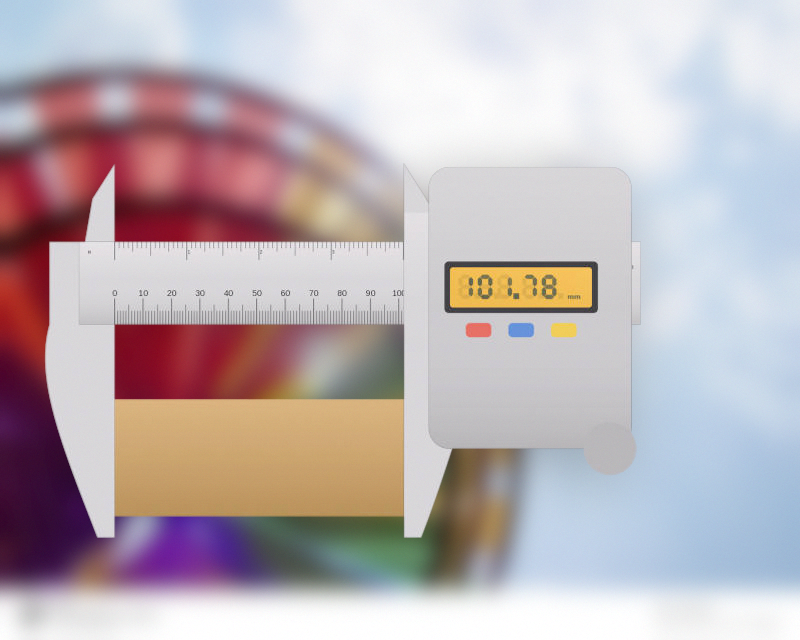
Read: 101.78,mm
